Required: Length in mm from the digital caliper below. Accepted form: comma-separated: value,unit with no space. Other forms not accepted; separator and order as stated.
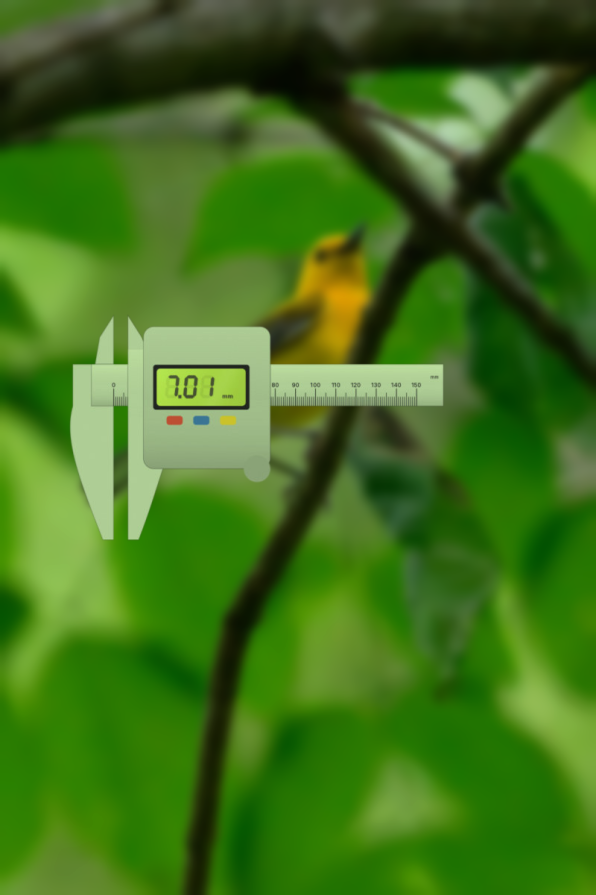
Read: 7.01,mm
